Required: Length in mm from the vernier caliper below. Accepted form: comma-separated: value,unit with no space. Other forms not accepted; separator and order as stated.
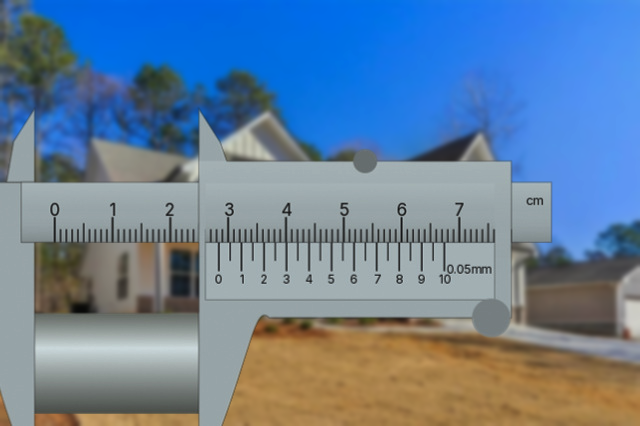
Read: 28.4,mm
